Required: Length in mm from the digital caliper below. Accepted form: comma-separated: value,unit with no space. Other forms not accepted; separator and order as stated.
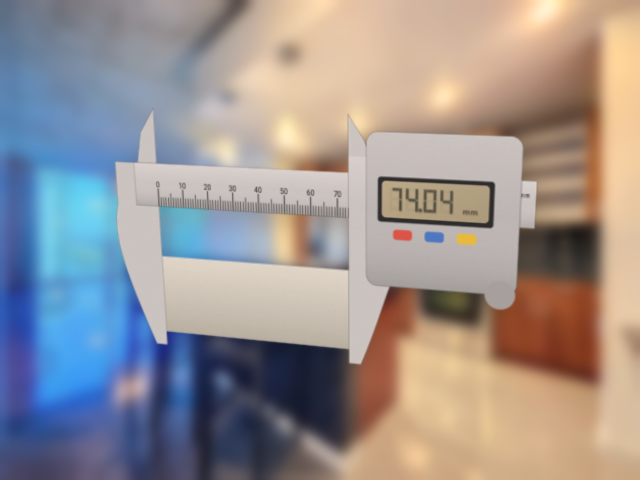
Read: 74.04,mm
